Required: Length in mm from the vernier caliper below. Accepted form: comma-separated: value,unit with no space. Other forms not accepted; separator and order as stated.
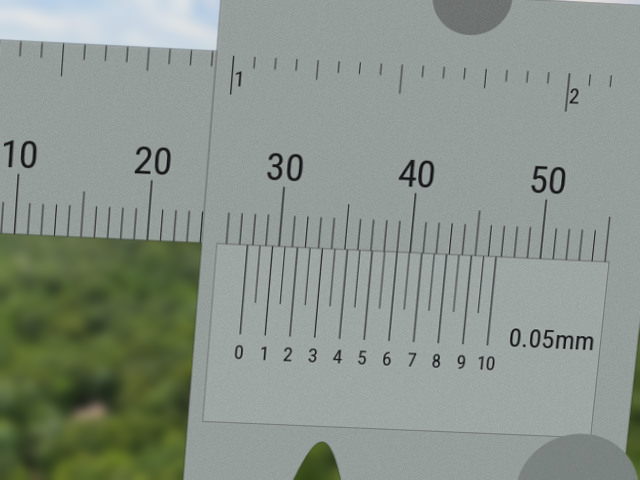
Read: 27.6,mm
